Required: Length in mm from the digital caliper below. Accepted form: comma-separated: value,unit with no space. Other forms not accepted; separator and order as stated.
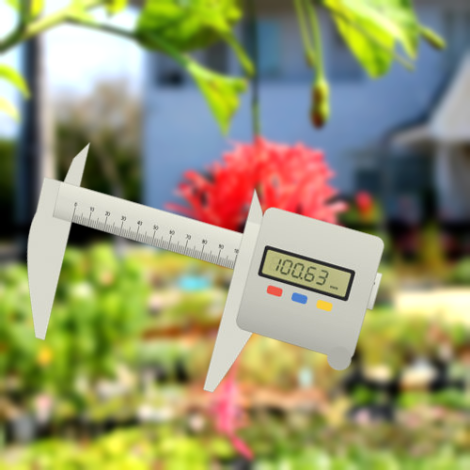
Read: 100.63,mm
